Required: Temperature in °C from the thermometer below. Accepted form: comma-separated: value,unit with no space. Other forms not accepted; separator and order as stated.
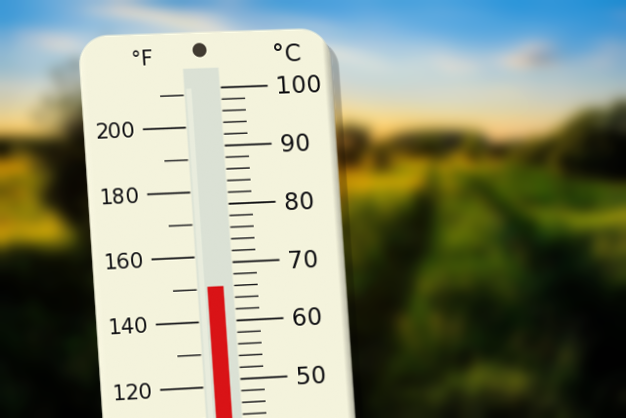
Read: 66,°C
